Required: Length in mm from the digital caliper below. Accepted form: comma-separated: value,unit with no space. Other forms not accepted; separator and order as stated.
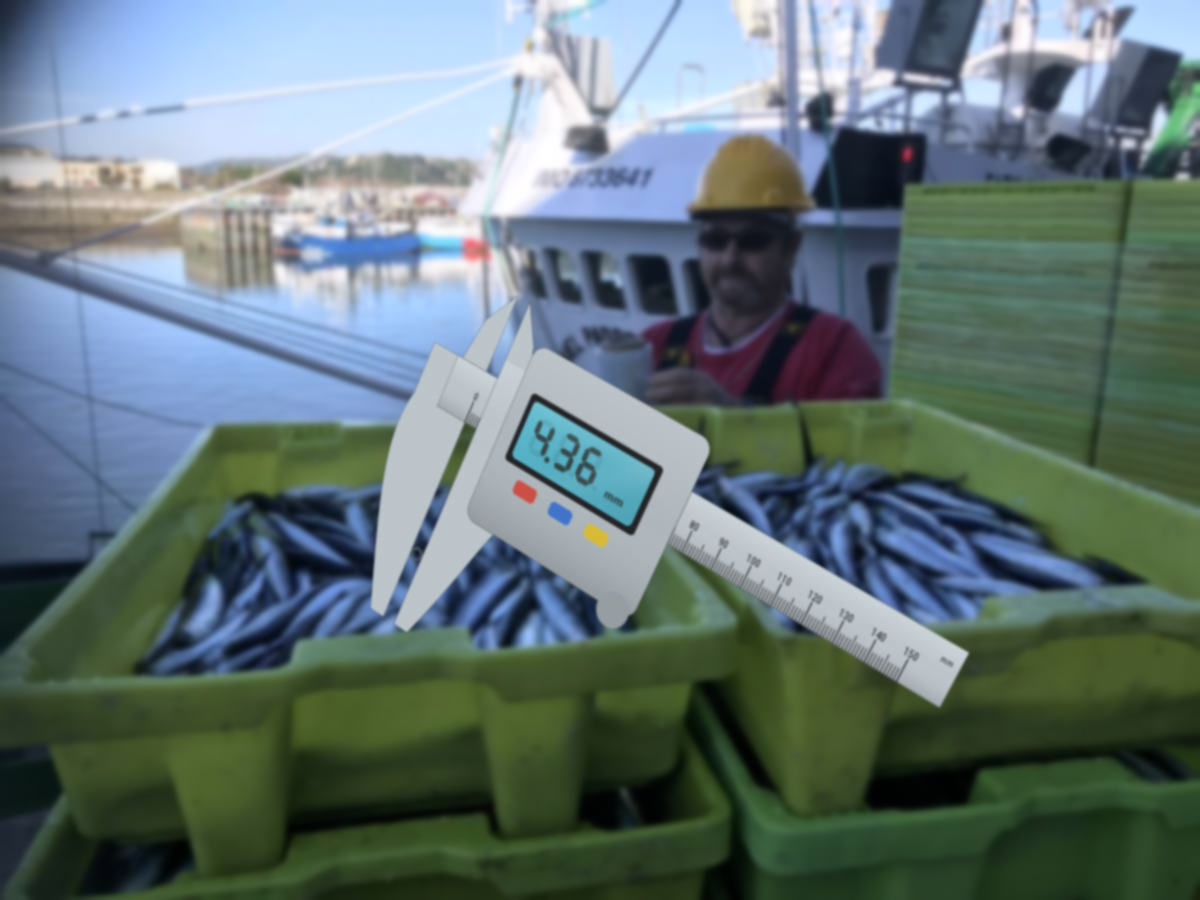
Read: 4.36,mm
